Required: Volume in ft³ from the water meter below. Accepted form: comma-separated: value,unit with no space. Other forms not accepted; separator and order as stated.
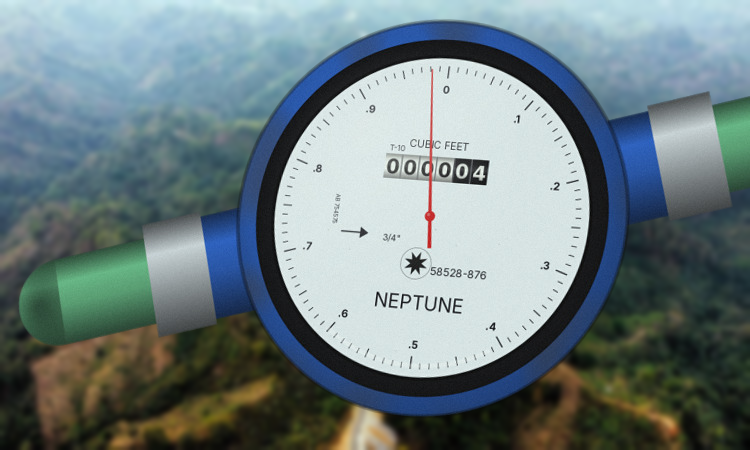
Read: 3.98,ft³
